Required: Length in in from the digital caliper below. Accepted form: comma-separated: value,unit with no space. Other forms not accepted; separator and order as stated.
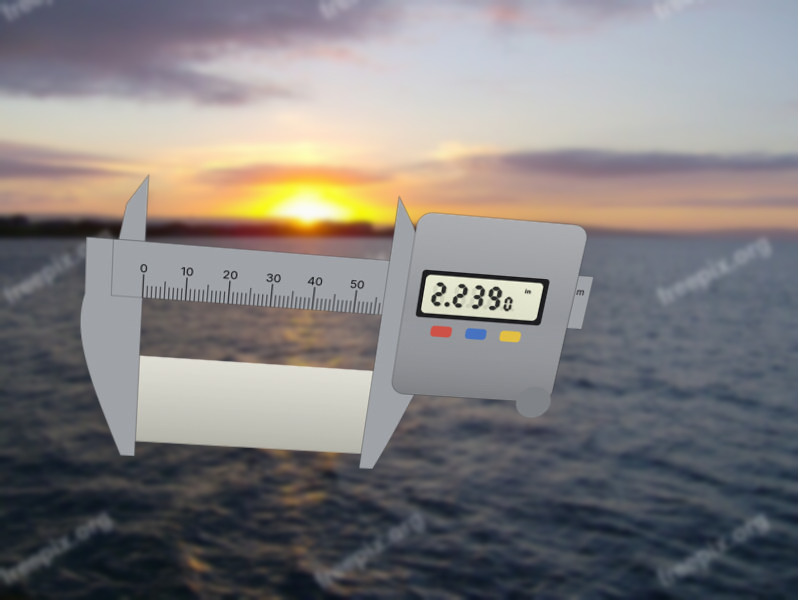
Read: 2.2390,in
